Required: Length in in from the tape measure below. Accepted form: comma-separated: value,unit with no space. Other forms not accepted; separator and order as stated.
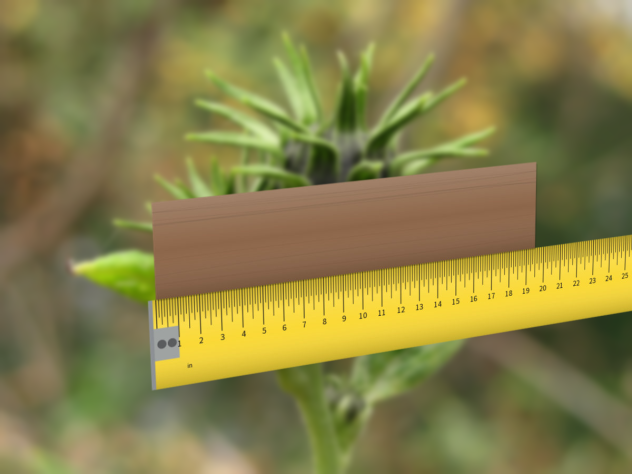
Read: 19.5,in
